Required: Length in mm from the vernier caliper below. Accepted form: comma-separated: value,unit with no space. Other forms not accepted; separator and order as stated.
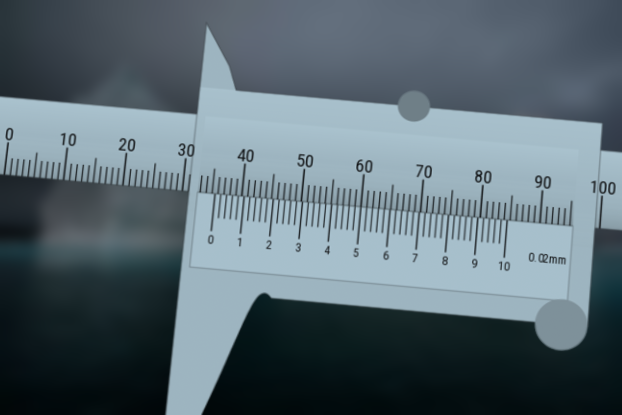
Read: 35.5,mm
